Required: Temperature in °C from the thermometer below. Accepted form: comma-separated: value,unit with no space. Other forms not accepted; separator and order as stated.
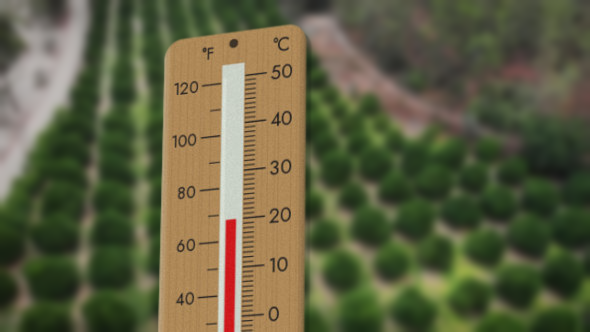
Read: 20,°C
